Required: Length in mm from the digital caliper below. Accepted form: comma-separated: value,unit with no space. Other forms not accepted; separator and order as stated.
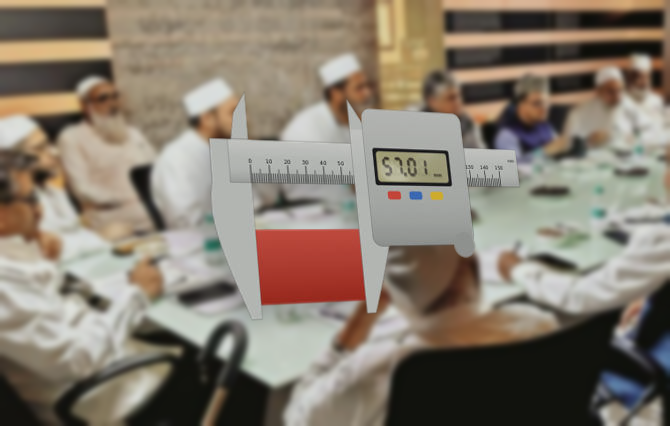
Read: 57.01,mm
